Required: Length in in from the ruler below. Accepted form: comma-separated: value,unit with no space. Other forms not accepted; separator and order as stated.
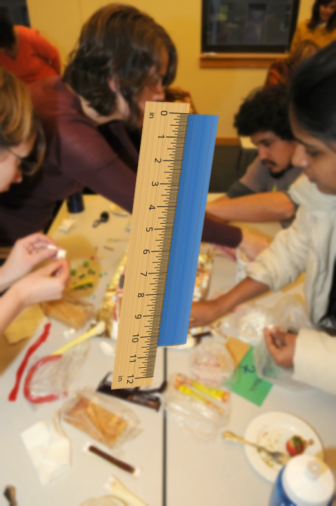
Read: 10.5,in
